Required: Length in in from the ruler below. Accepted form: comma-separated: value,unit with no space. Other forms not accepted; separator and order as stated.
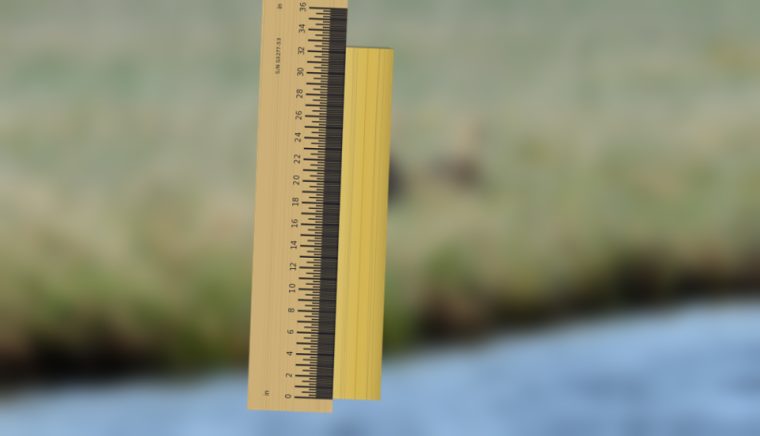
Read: 32.5,in
